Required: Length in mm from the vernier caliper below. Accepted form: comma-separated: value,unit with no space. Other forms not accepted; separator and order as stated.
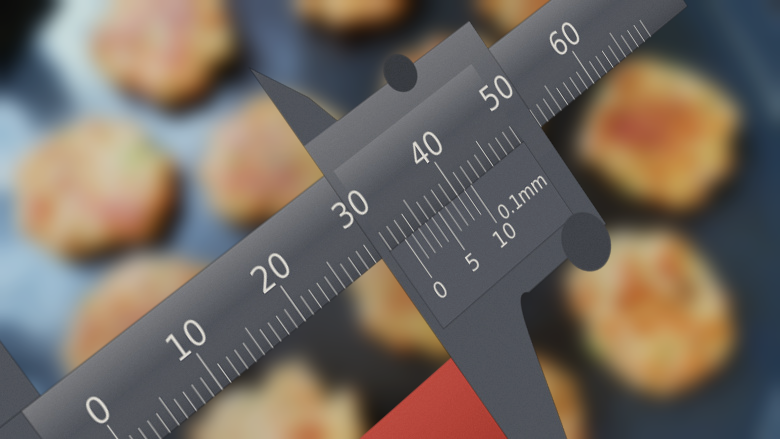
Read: 32.8,mm
